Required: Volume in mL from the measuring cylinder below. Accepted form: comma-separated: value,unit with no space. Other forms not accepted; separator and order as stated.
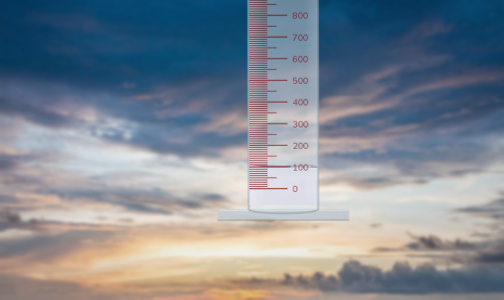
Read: 100,mL
